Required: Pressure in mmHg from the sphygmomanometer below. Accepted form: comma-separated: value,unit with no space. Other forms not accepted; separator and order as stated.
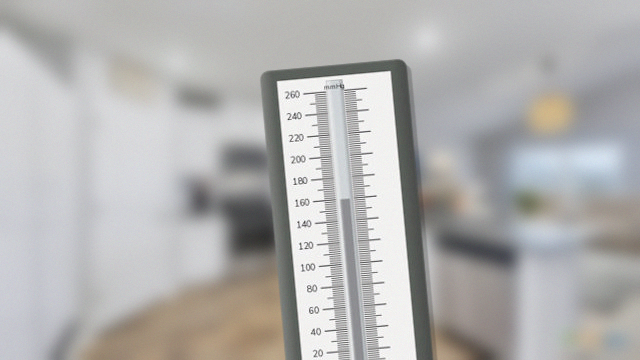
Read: 160,mmHg
